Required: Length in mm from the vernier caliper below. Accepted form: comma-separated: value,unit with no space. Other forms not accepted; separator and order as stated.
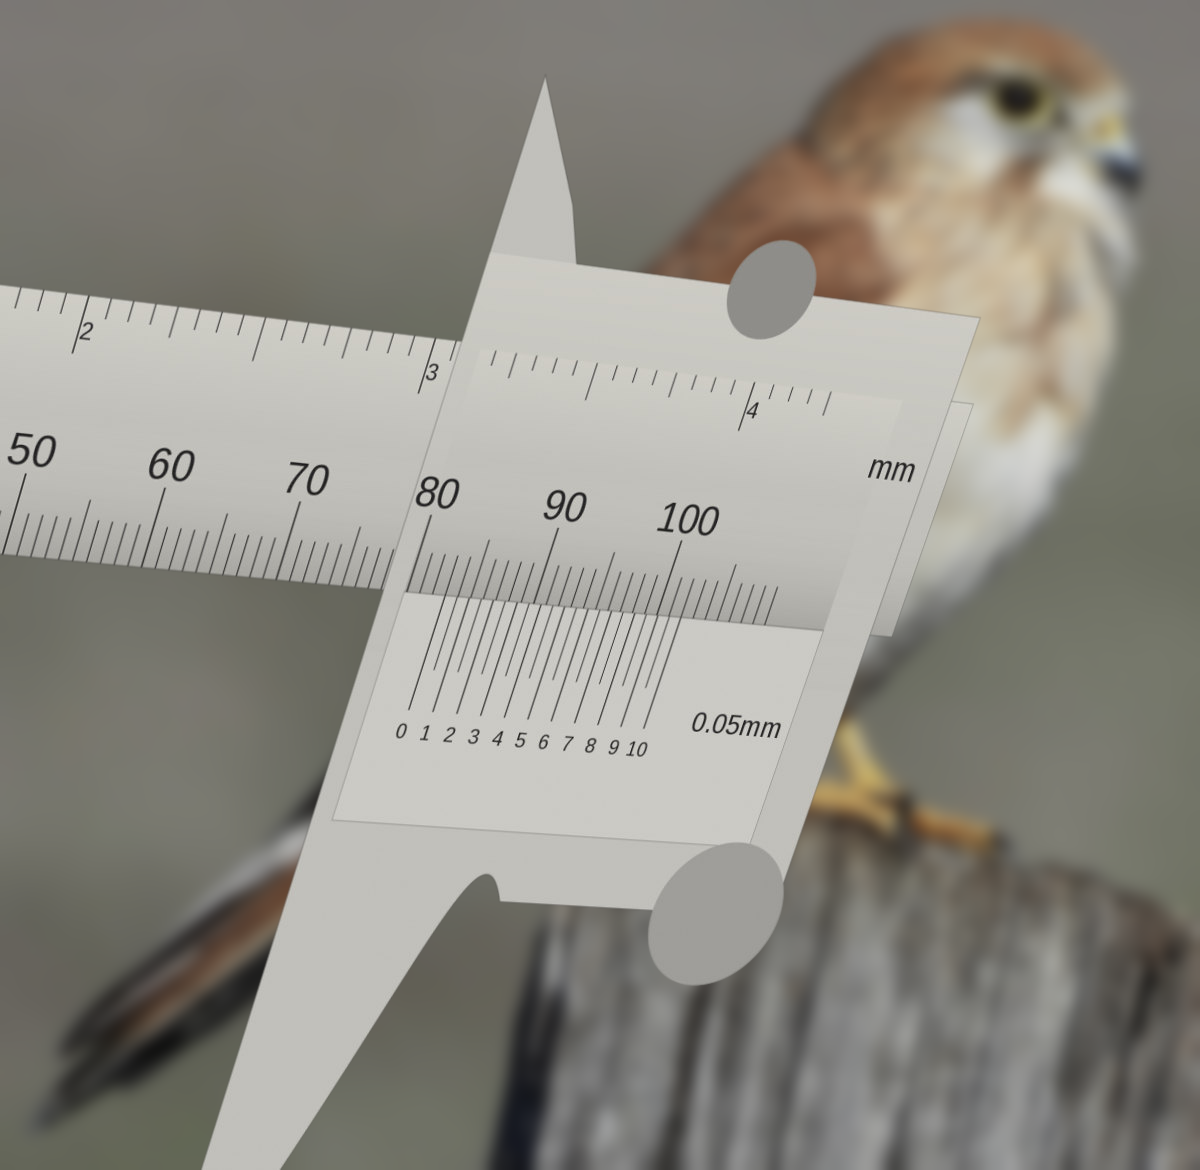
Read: 83.0,mm
